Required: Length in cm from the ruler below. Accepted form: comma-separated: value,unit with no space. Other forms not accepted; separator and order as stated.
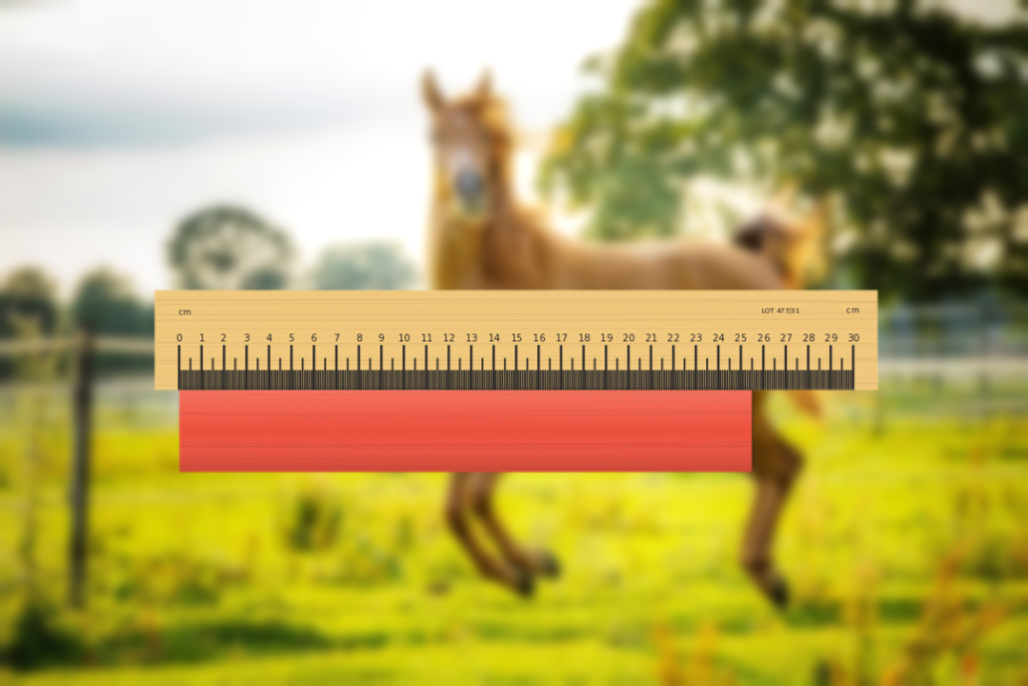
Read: 25.5,cm
